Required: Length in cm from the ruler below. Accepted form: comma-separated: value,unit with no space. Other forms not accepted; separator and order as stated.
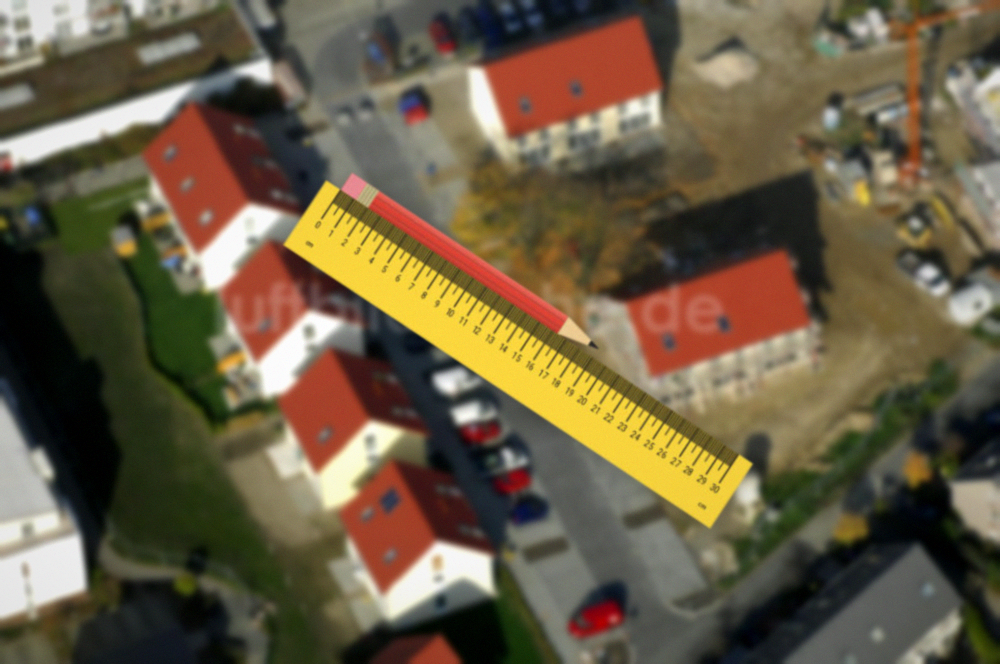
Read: 19,cm
